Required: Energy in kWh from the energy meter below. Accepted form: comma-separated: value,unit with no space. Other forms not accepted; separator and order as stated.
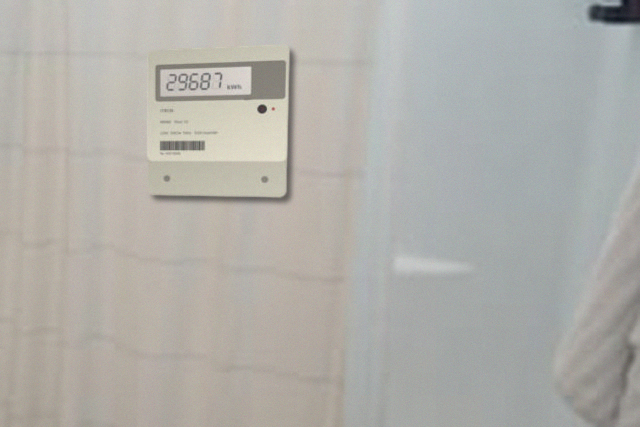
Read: 29687,kWh
